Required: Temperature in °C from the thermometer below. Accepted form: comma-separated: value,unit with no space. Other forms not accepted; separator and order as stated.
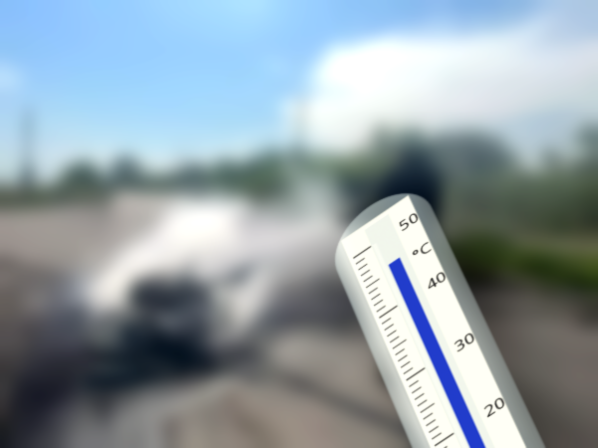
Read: 46,°C
